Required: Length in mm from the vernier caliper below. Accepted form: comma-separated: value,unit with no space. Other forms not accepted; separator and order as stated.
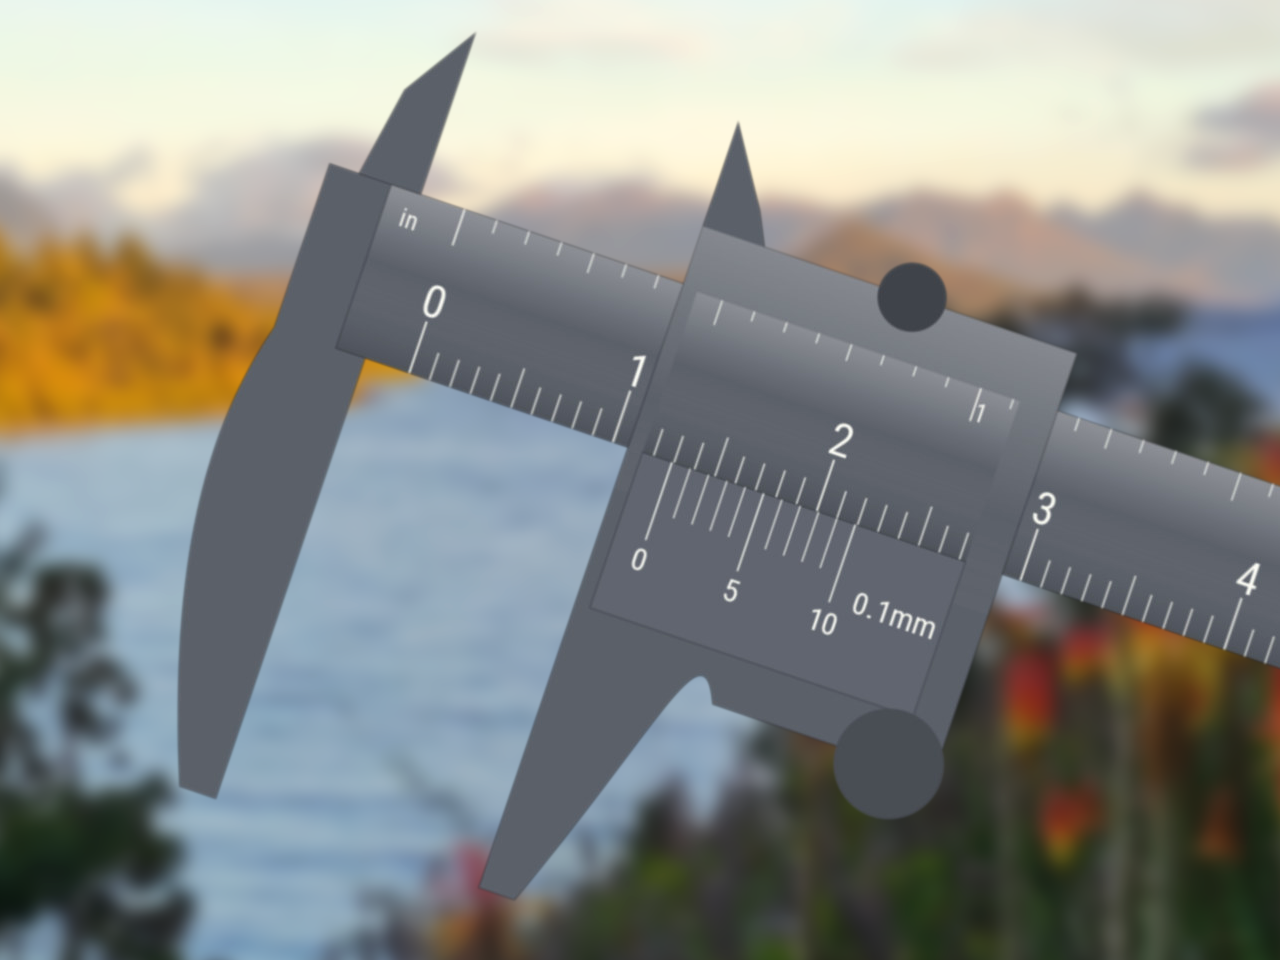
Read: 12.9,mm
